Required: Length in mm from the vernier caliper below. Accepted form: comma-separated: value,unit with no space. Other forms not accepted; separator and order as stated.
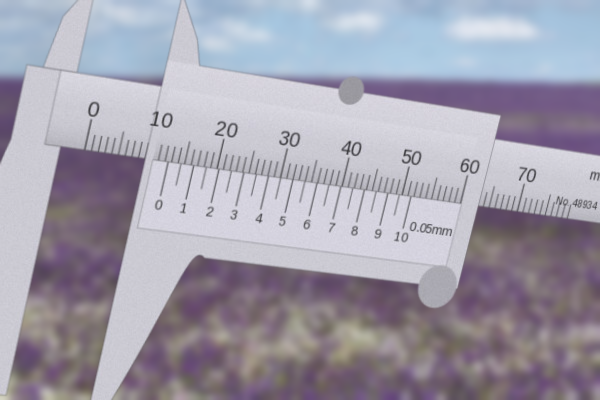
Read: 12.5,mm
